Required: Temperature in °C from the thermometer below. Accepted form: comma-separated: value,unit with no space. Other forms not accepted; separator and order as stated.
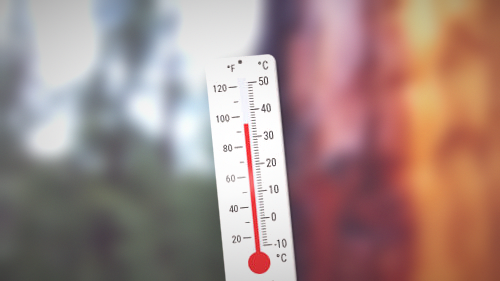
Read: 35,°C
